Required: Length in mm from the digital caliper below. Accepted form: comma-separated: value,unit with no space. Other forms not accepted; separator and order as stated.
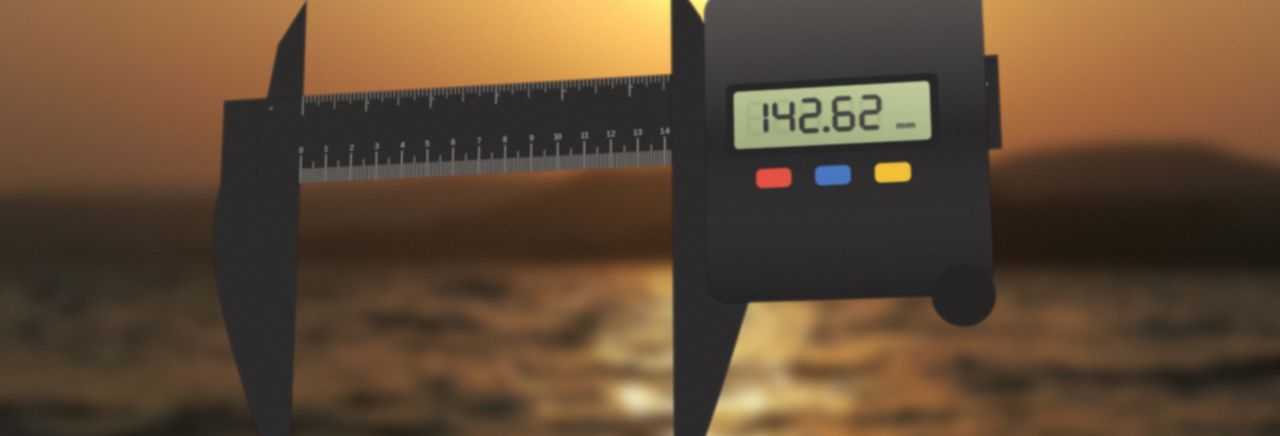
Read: 142.62,mm
